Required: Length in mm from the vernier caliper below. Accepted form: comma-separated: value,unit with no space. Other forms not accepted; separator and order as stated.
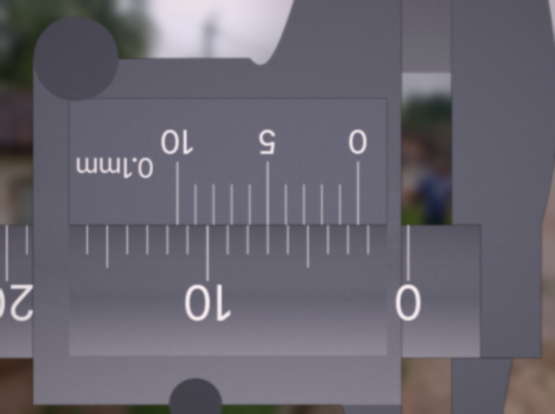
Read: 2.5,mm
